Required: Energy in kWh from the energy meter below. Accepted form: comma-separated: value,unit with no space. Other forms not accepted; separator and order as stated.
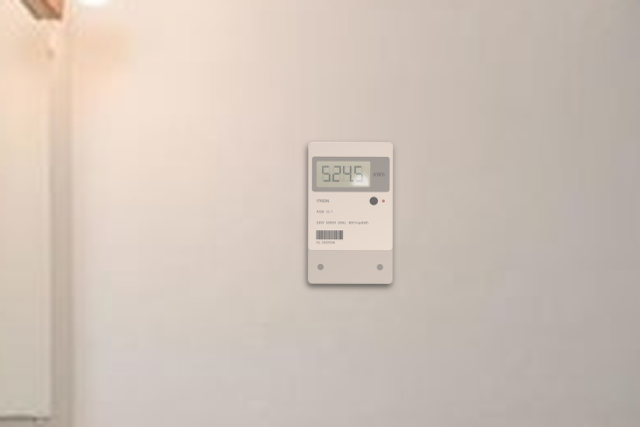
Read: 524.5,kWh
